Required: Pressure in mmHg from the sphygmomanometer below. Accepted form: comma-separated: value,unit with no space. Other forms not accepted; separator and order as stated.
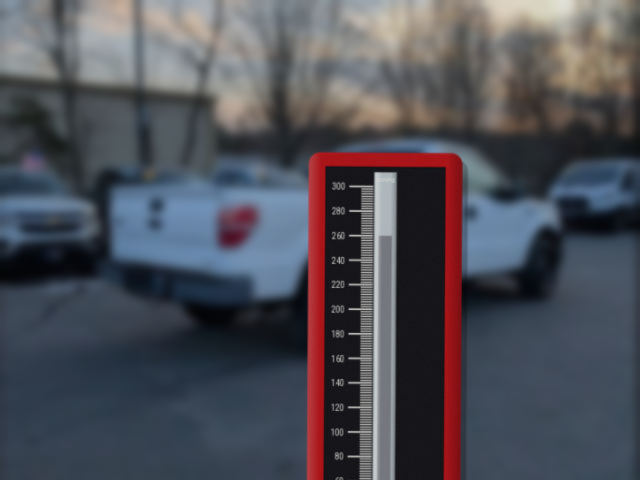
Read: 260,mmHg
